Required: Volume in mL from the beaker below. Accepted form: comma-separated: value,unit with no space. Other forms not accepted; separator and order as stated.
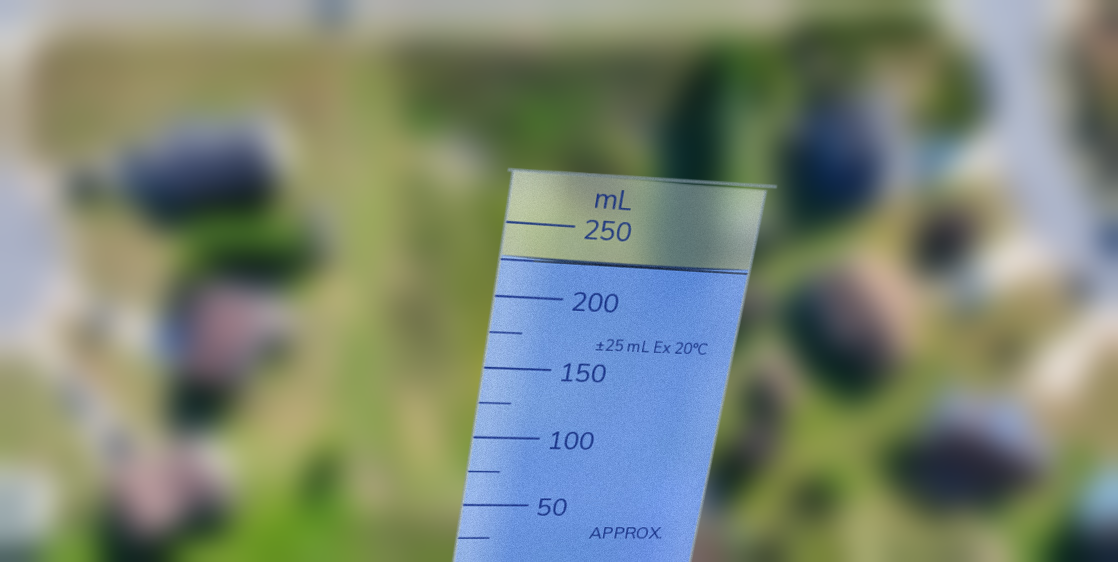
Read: 225,mL
